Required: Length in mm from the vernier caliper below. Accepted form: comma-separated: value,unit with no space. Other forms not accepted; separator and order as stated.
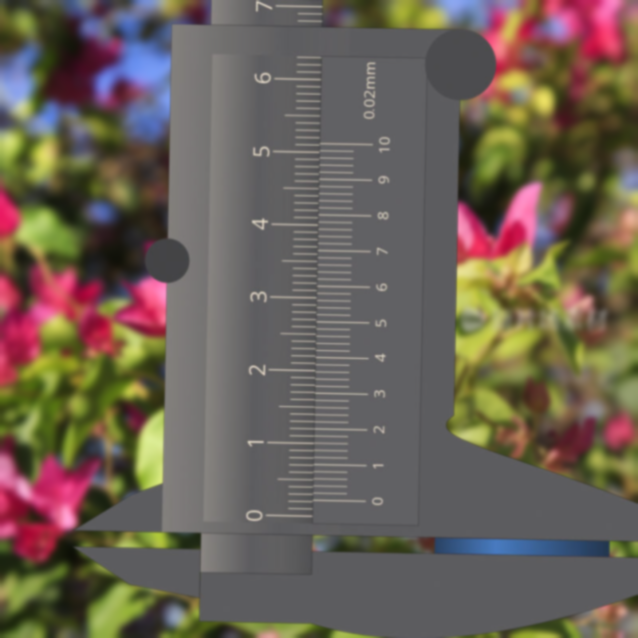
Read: 2.2,mm
